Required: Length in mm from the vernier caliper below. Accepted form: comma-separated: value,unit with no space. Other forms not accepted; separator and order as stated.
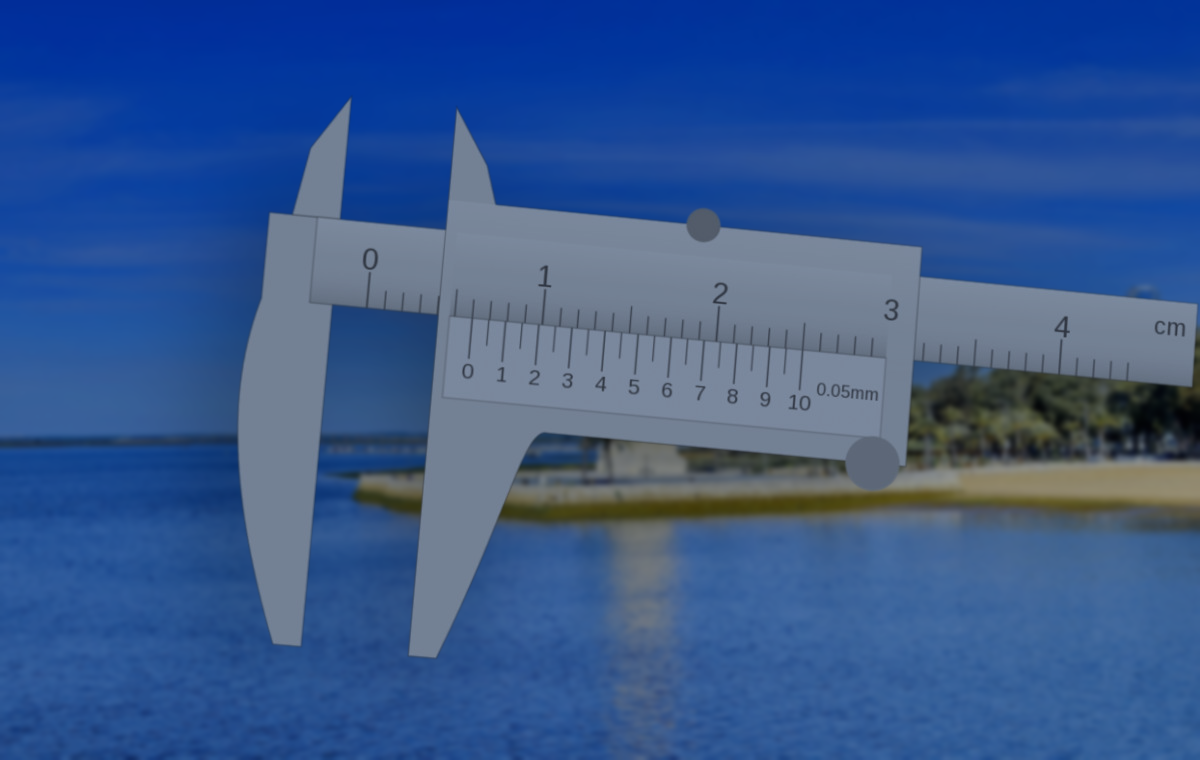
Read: 6.0,mm
